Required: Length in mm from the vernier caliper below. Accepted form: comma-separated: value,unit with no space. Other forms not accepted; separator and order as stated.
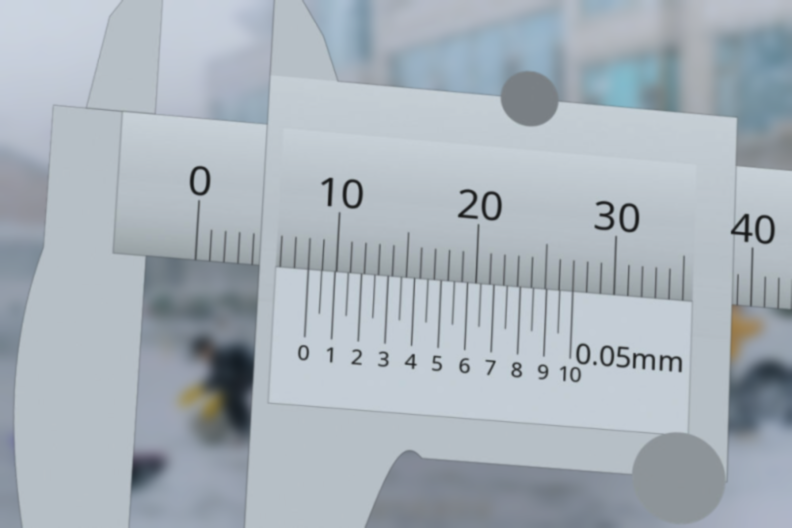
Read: 8.0,mm
